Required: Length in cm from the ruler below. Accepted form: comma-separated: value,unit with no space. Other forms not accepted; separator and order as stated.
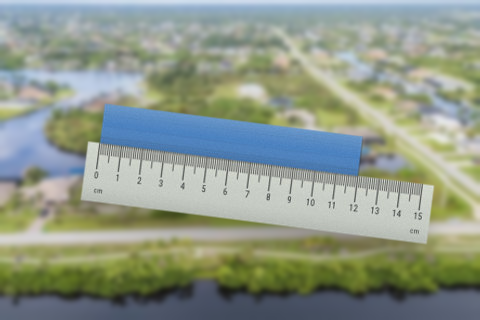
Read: 12,cm
